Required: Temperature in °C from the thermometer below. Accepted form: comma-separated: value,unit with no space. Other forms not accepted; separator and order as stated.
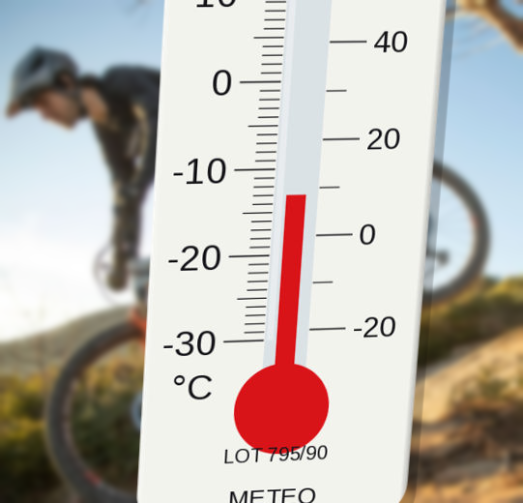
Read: -13,°C
